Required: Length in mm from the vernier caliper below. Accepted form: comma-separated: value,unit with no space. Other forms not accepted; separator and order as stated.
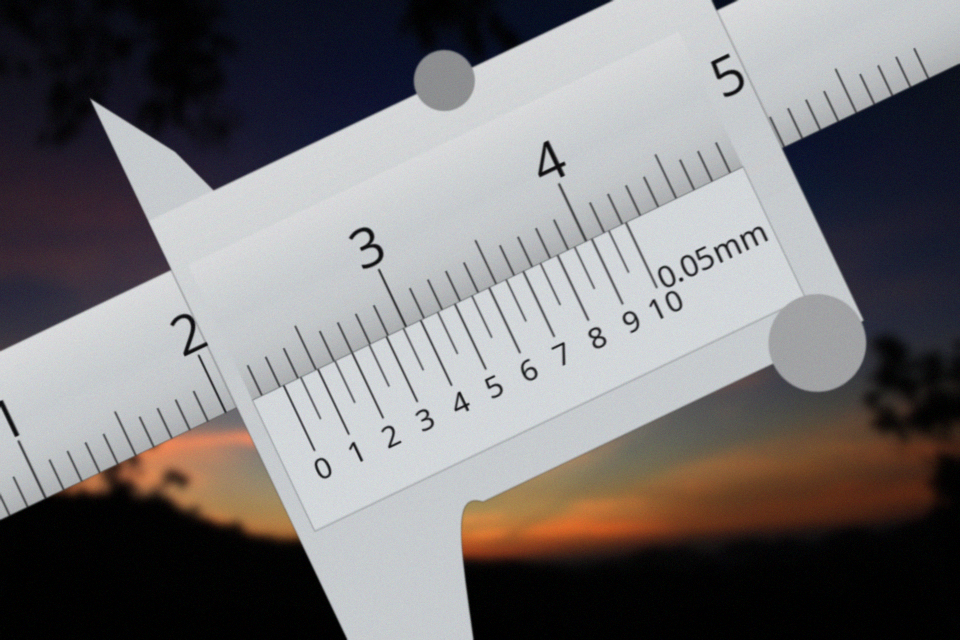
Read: 23.2,mm
